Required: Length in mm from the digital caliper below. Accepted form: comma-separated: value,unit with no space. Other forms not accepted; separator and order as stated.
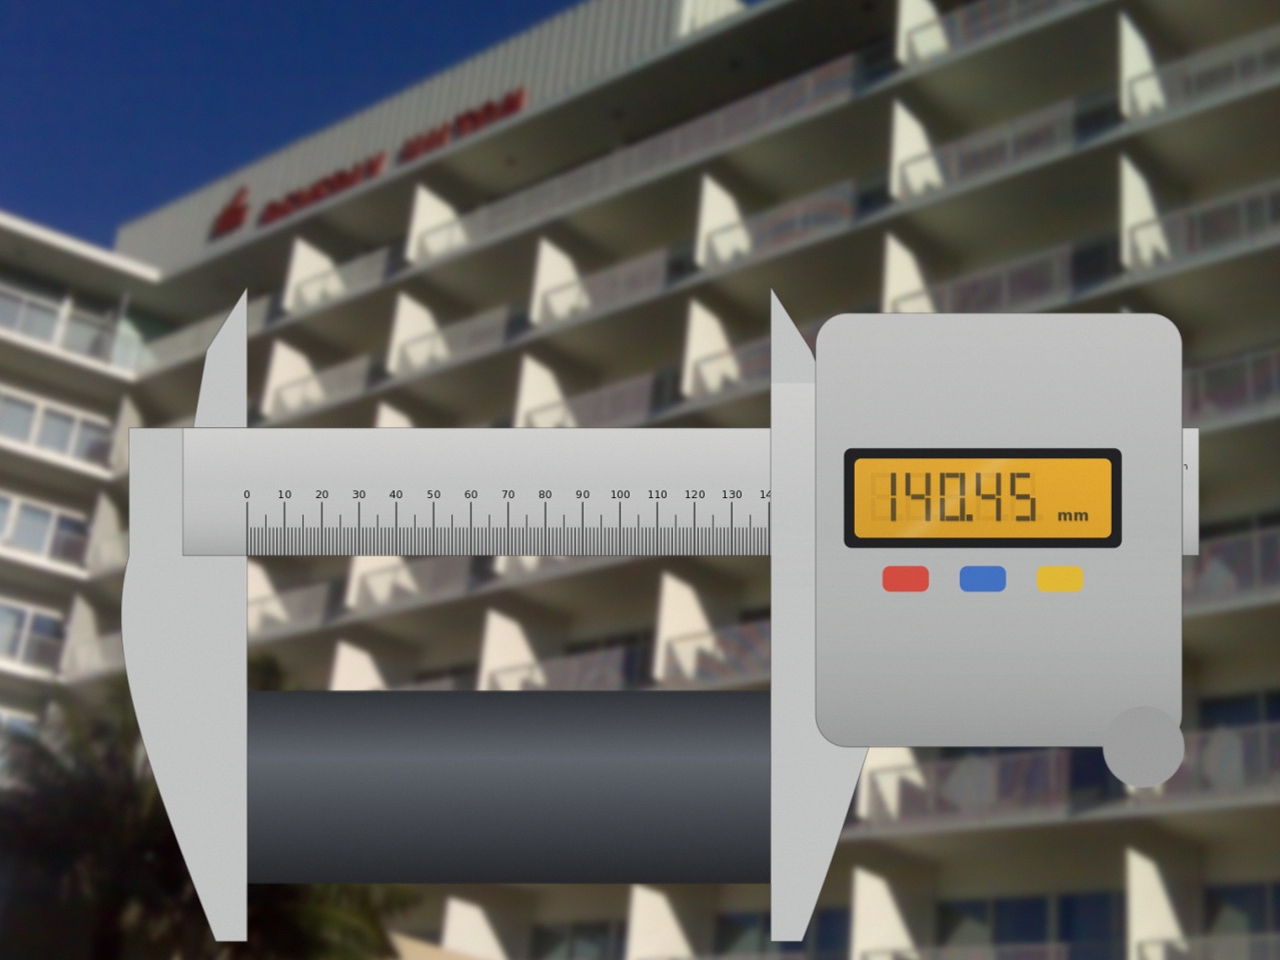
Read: 140.45,mm
